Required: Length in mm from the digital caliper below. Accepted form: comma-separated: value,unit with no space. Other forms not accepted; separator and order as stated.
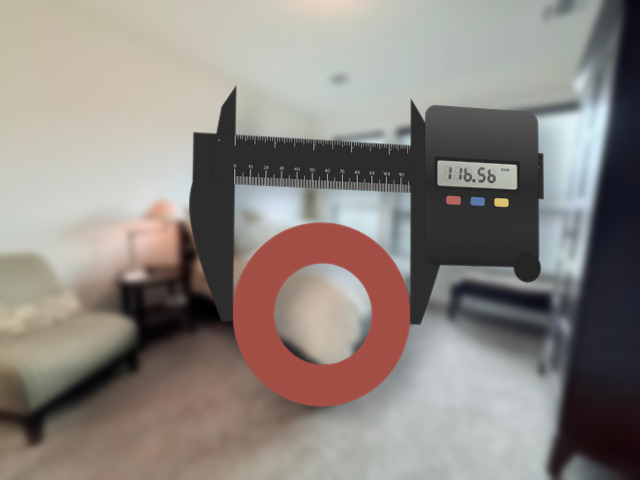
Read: 116.56,mm
